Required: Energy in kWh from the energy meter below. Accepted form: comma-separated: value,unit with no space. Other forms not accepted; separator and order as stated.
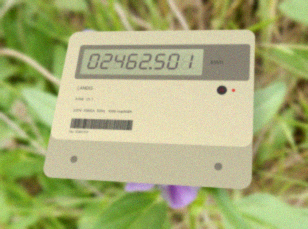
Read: 2462.501,kWh
